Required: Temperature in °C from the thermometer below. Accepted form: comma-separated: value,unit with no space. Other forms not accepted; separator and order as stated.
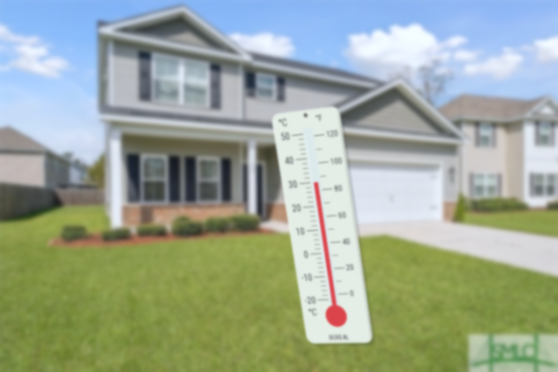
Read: 30,°C
